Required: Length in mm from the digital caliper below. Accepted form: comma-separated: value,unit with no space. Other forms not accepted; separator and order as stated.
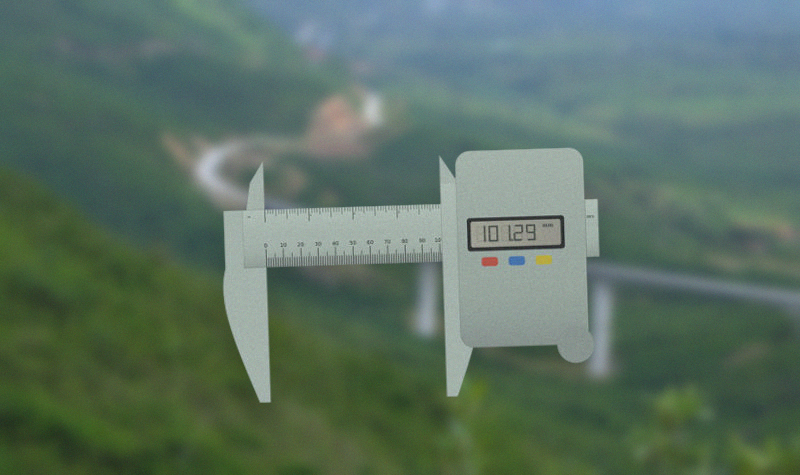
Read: 101.29,mm
